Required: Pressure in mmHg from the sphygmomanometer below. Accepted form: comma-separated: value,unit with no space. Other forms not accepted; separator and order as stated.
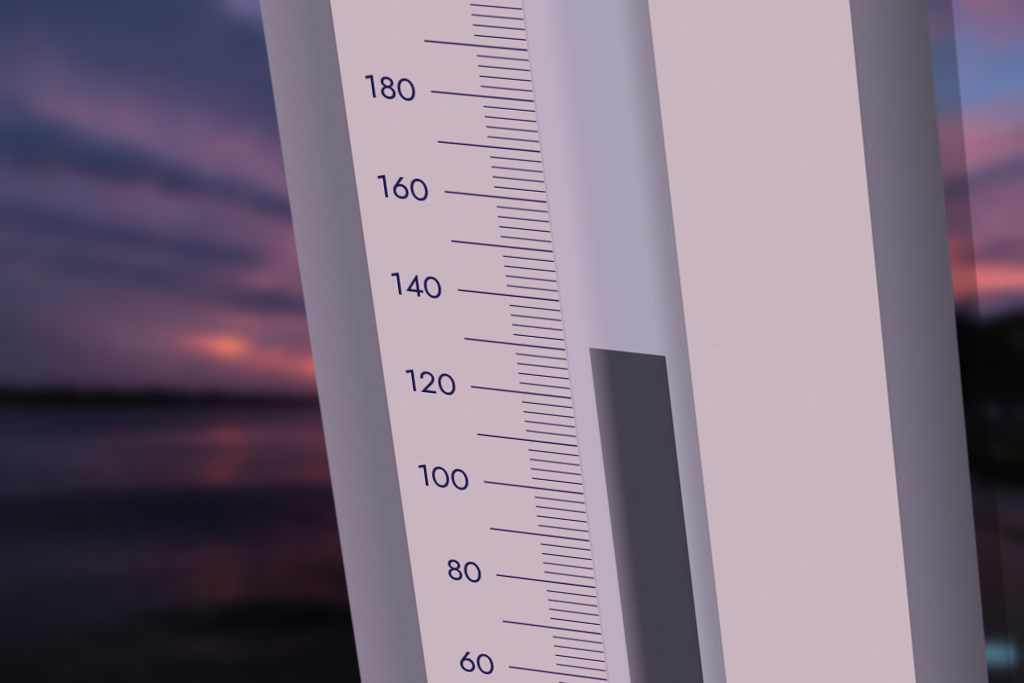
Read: 131,mmHg
